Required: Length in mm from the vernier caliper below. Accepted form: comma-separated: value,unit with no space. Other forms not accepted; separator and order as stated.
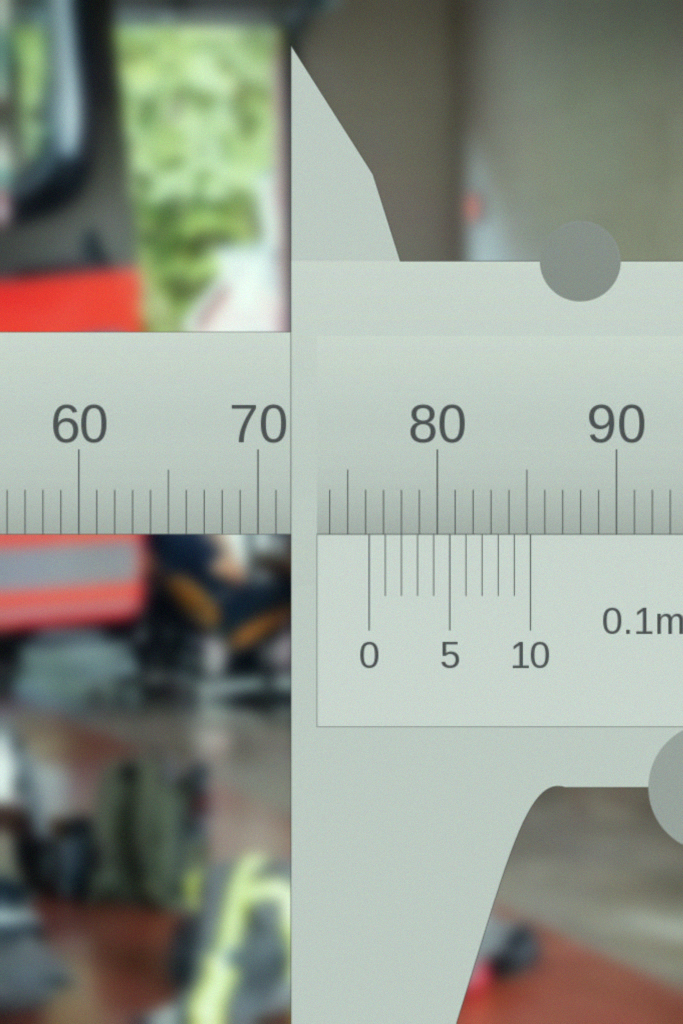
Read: 76.2,mm
